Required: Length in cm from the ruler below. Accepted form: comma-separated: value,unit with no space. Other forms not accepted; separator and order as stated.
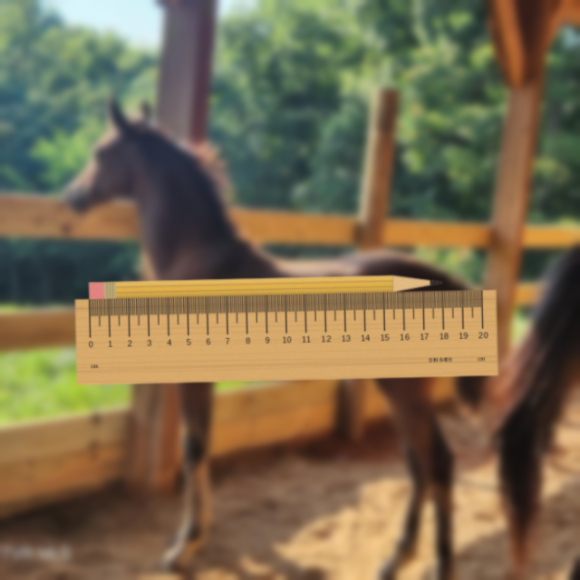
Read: 18,cm
